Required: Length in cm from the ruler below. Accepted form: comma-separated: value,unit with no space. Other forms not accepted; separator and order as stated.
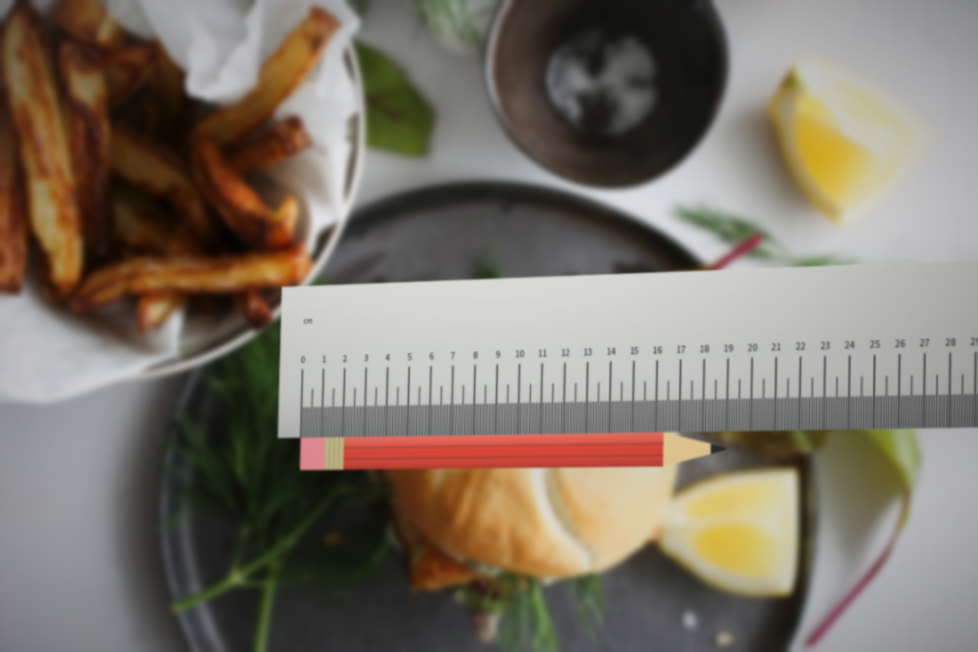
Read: 19,cm
